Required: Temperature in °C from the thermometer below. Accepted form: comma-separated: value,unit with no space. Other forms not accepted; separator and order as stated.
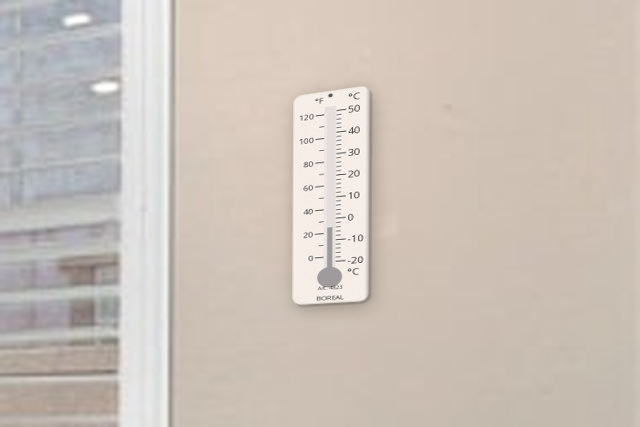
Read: -4,°C
